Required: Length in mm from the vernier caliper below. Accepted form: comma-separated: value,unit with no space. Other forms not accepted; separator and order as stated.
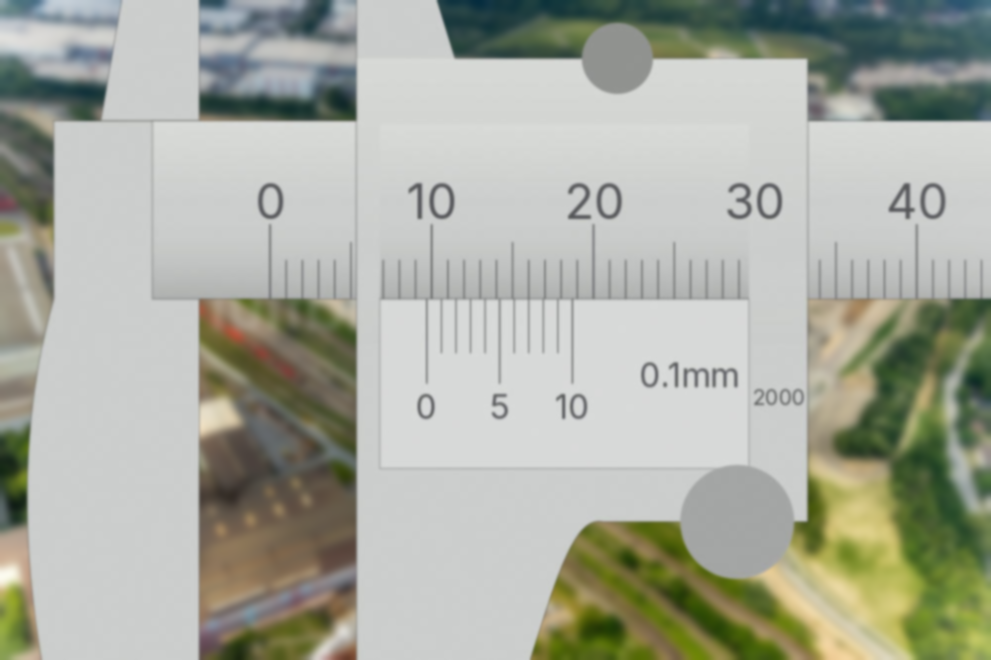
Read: 9.7,mm
